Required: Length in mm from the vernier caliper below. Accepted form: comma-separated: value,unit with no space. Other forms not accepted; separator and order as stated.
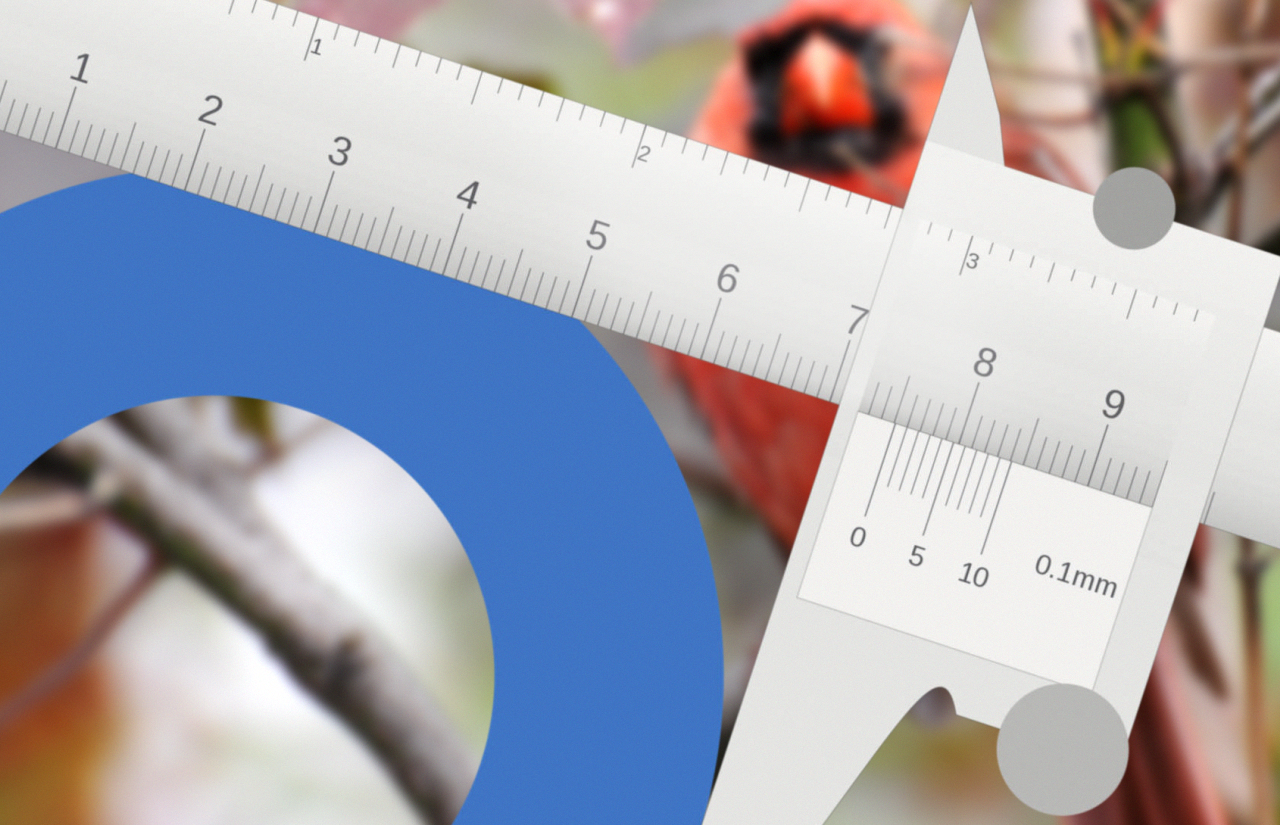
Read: 75.1,mm
